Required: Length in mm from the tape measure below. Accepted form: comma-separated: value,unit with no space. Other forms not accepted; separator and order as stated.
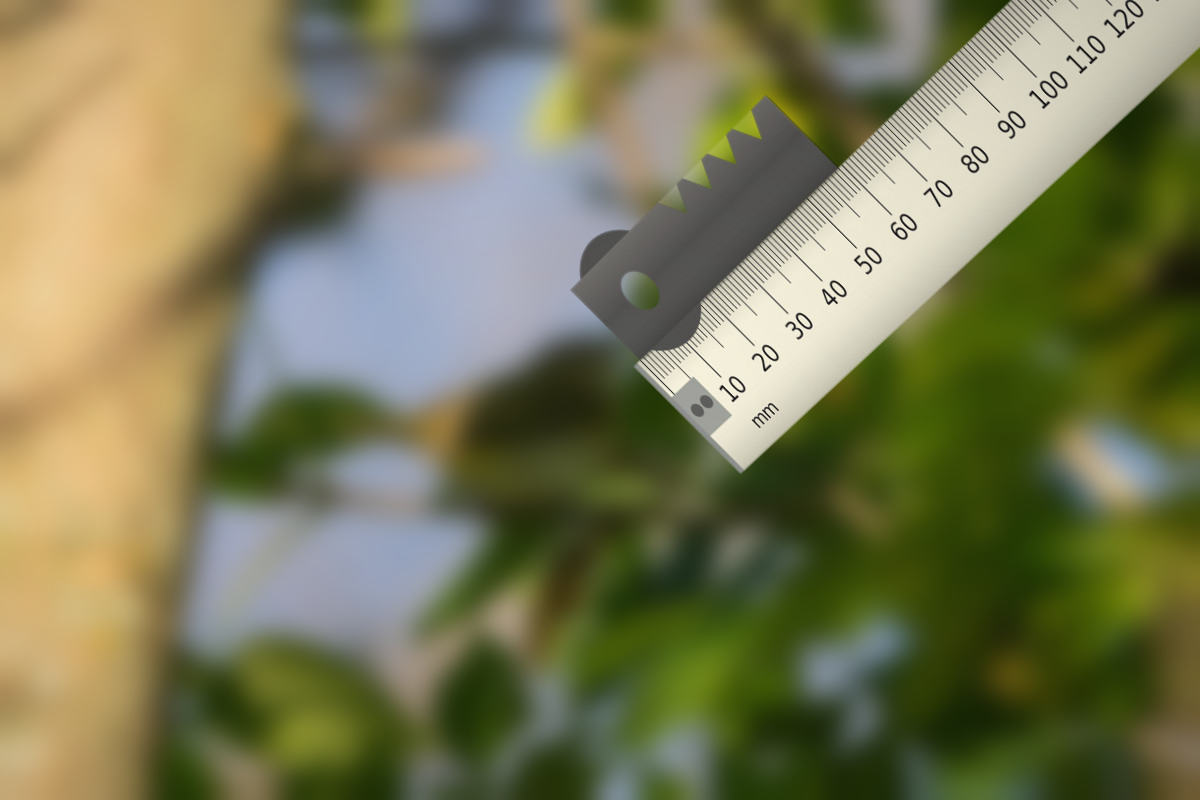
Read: 59,mm
